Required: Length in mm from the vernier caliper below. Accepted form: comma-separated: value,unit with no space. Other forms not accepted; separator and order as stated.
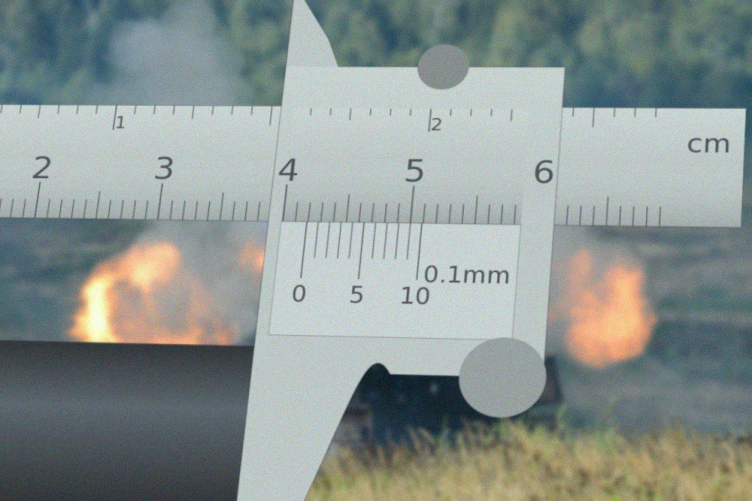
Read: 41.9,mm
